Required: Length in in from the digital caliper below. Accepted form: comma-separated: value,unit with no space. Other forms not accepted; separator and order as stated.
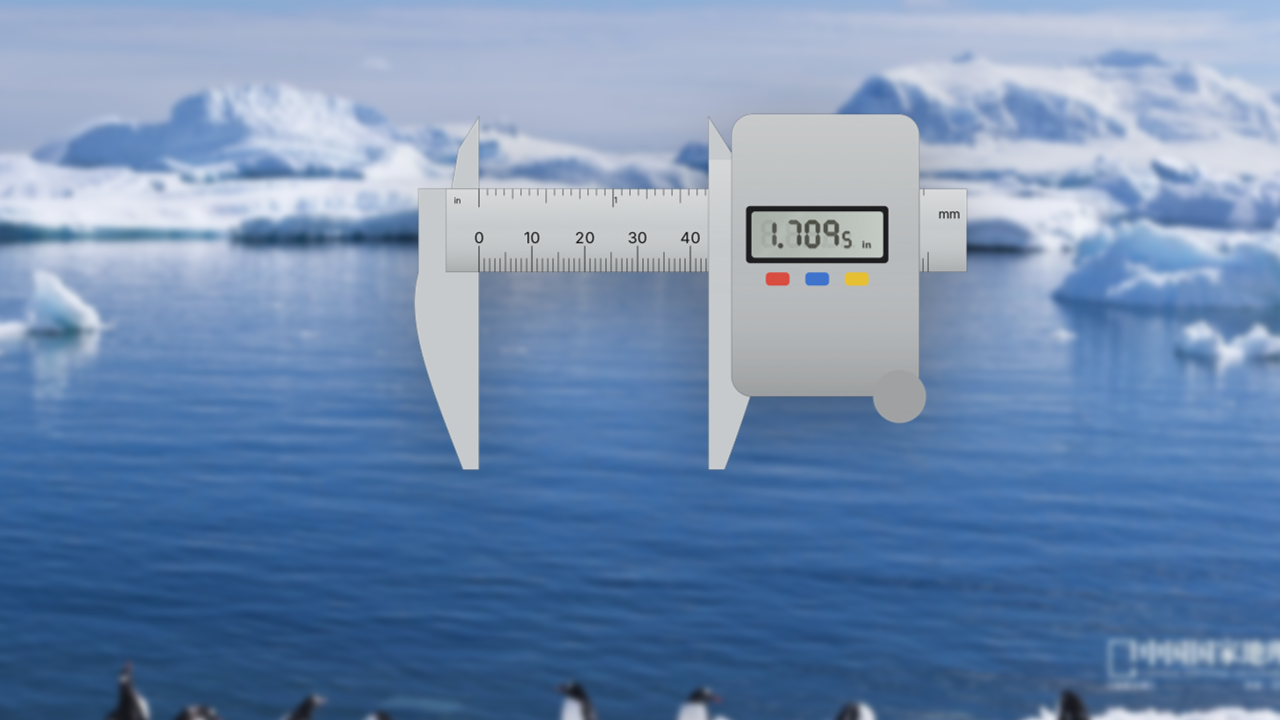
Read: 1.7095,in
